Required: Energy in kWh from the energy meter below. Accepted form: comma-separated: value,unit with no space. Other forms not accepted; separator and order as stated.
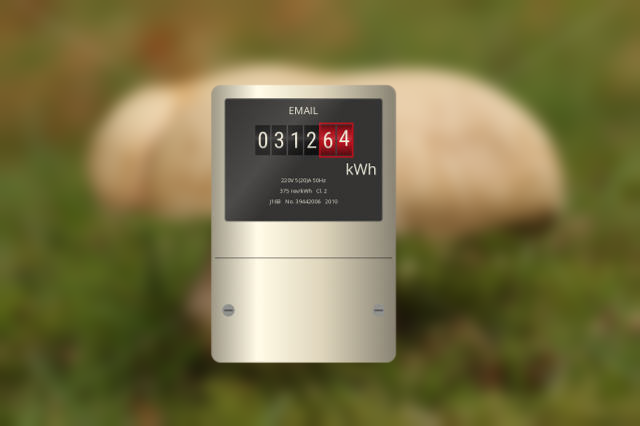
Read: 312.64,kWh
